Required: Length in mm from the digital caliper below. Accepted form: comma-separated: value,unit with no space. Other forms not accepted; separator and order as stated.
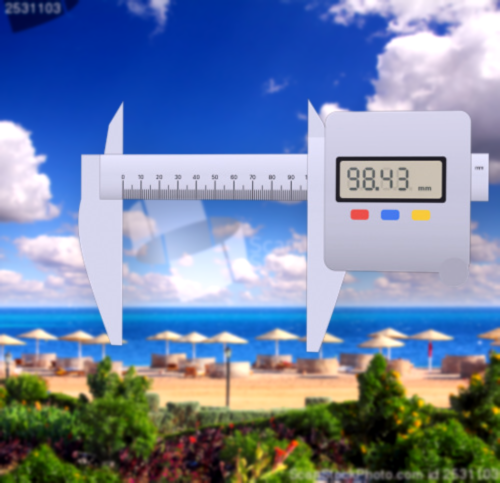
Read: 98.43,mm
